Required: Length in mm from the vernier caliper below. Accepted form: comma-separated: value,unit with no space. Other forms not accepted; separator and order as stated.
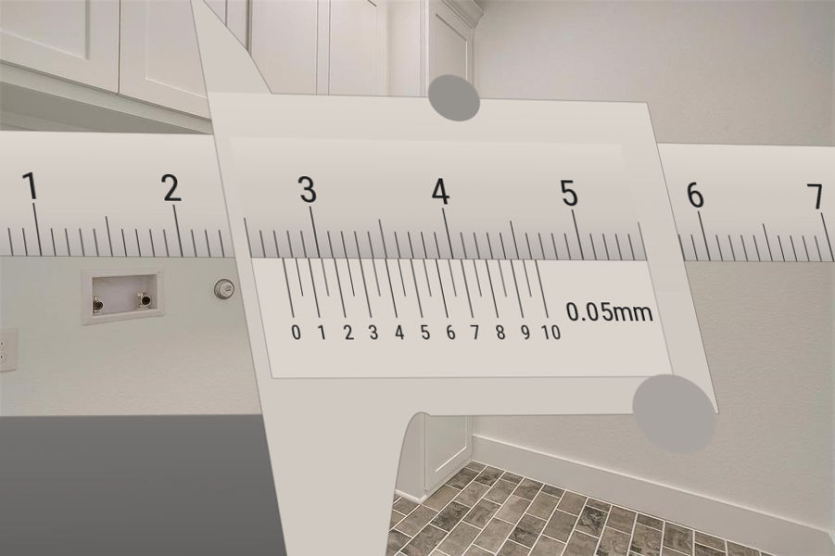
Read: 27.3,mm
